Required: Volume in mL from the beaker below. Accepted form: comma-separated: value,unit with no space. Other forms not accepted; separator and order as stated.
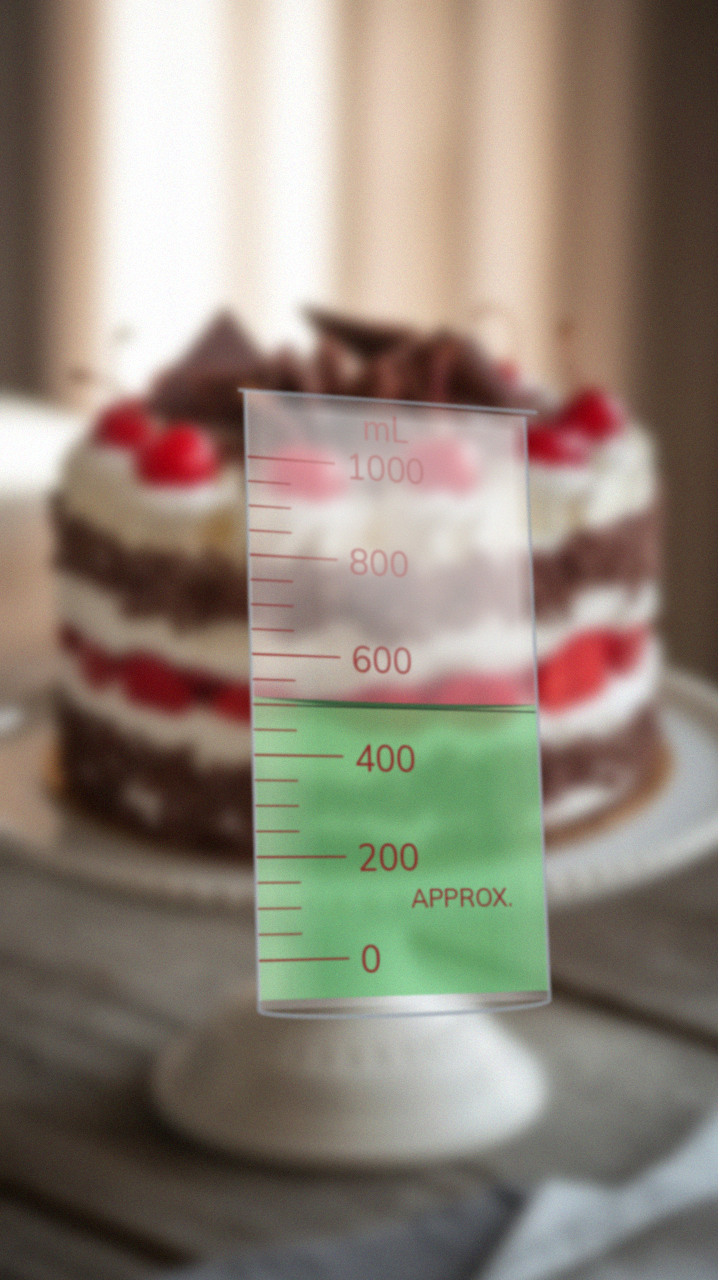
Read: 500,mL
